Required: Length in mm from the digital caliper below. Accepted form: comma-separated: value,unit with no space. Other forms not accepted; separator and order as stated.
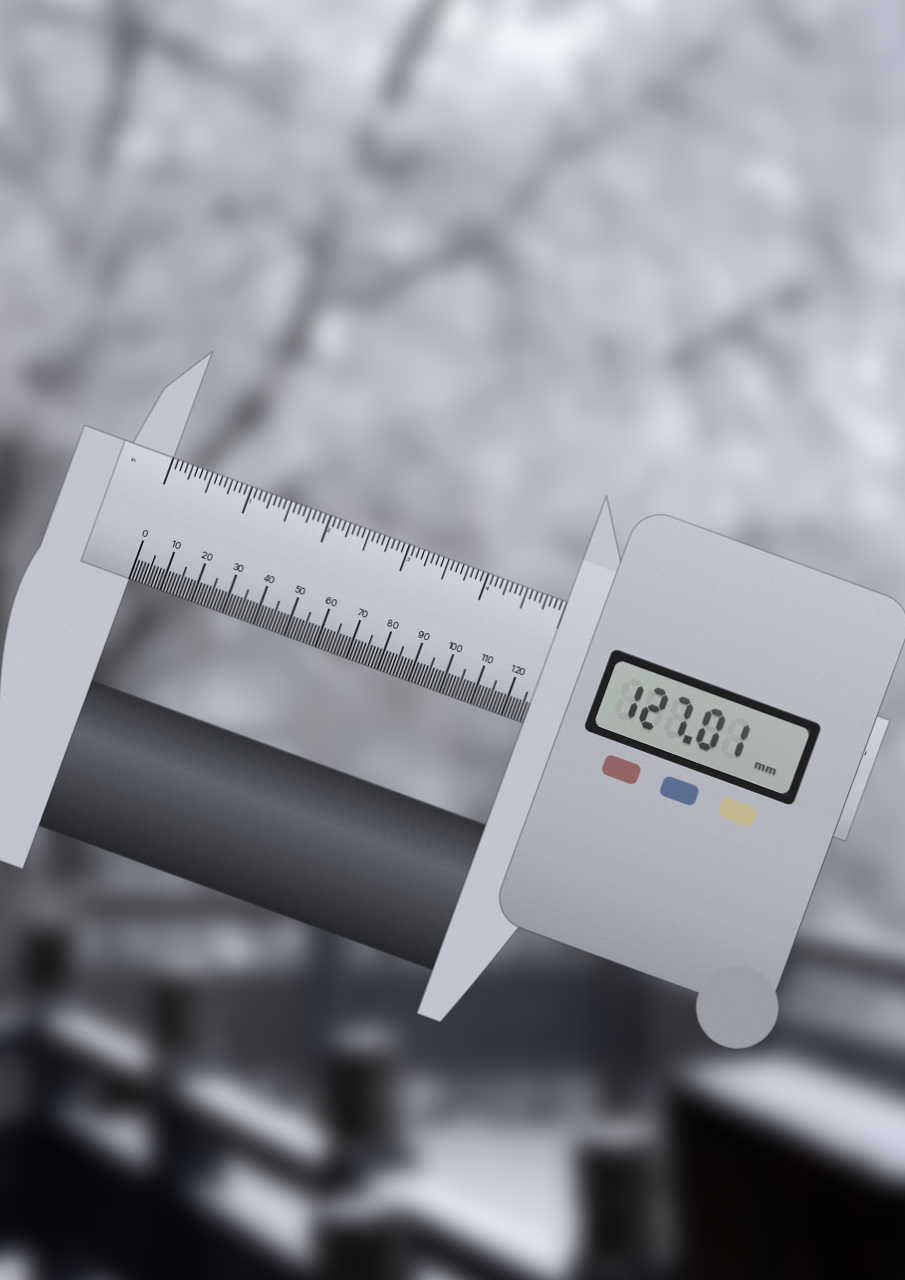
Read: 127.01,mm
